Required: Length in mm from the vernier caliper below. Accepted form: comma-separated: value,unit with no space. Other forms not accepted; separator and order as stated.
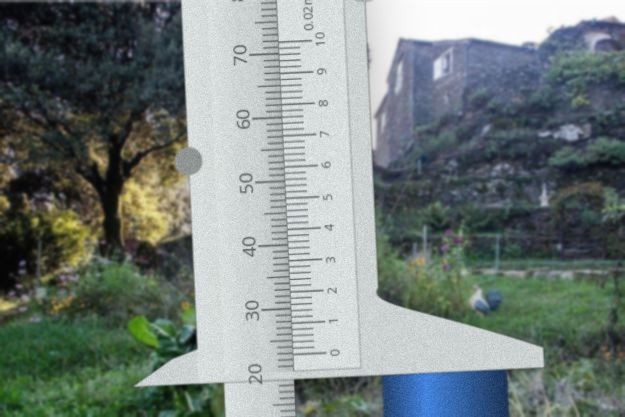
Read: 22.8,mm
